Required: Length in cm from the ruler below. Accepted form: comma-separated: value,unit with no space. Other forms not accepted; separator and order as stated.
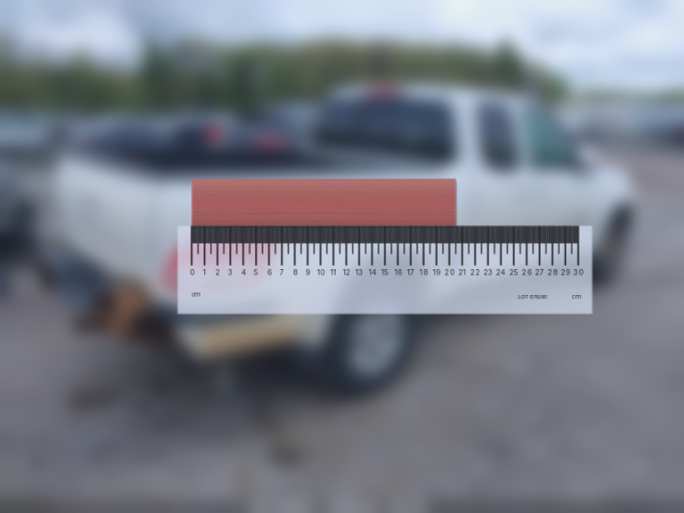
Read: 20.5,cm
